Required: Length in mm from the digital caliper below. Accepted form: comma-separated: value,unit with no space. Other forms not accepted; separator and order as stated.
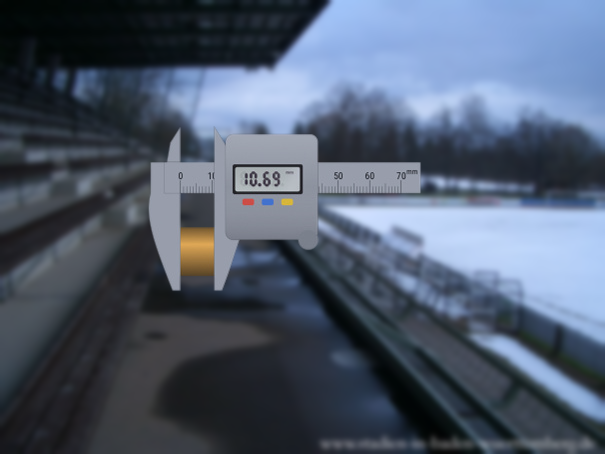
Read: 10.69,mm
